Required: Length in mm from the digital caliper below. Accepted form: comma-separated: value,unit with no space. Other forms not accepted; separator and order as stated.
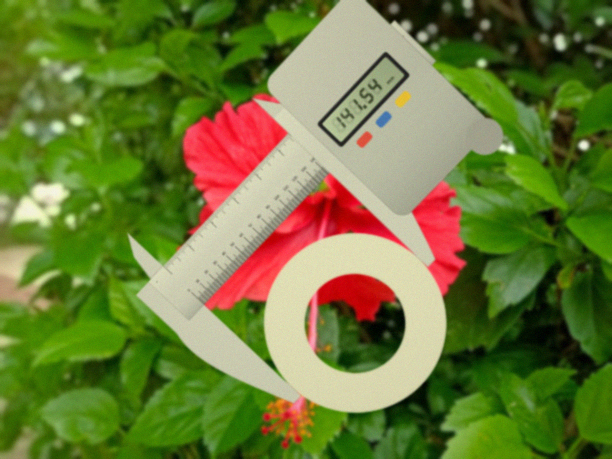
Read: 141.54,mm
